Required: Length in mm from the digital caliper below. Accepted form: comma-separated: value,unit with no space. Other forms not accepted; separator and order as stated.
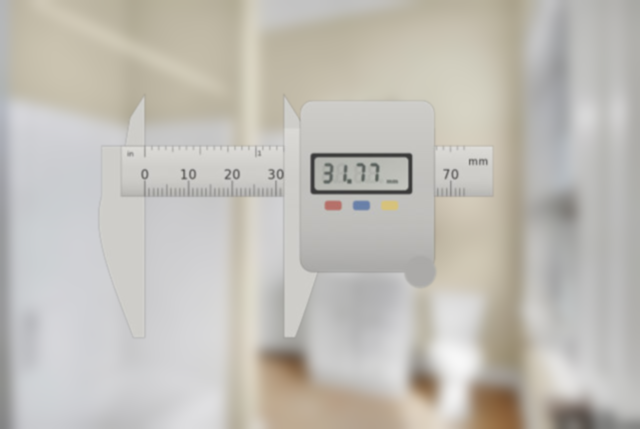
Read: 31.77,mm
